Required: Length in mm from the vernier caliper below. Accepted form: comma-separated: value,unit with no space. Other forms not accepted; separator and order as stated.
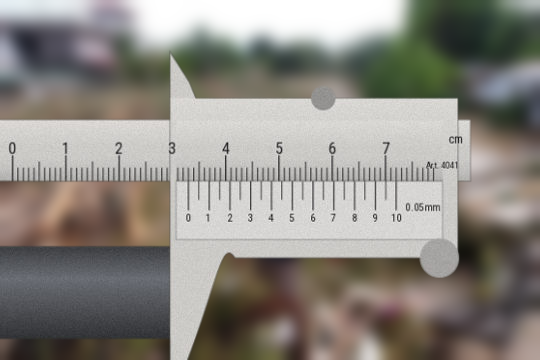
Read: 33.0,mm
